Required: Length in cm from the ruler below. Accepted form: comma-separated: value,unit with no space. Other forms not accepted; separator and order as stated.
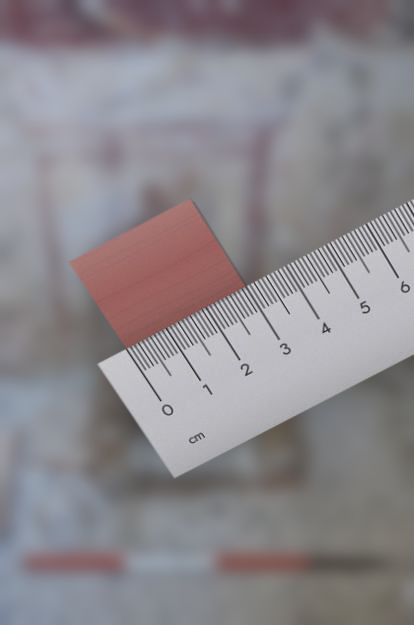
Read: 3,cm
